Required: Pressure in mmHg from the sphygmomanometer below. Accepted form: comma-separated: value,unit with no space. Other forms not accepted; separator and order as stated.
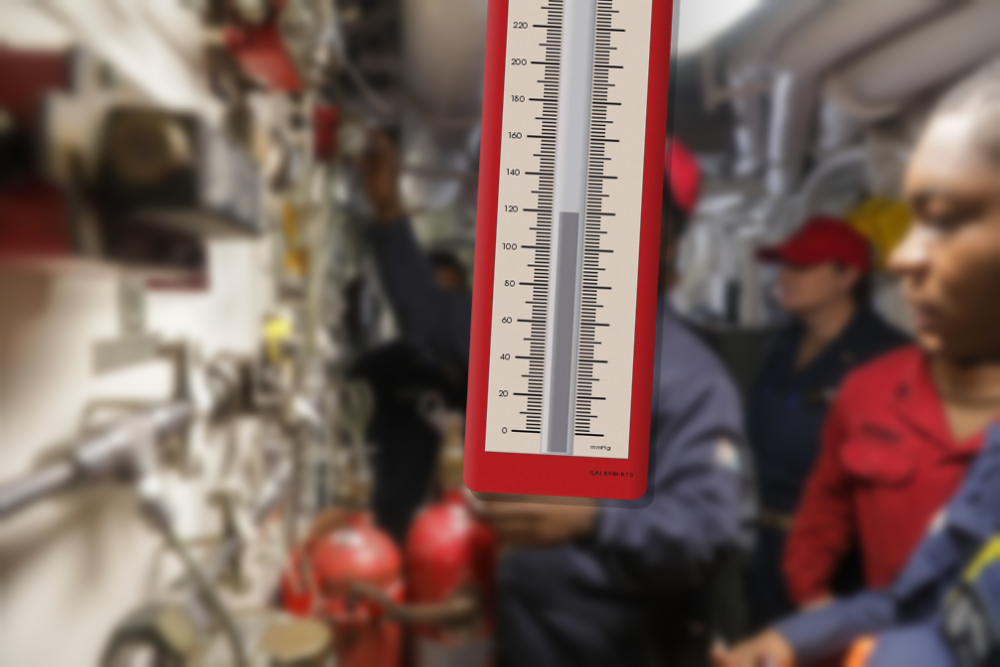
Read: 120,mmHg
